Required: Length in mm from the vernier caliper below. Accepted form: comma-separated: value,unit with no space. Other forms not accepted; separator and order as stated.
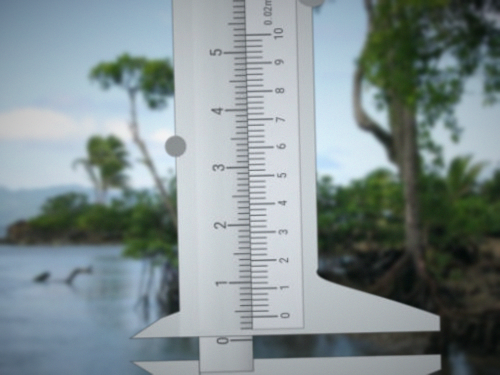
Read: 4.0,mm
